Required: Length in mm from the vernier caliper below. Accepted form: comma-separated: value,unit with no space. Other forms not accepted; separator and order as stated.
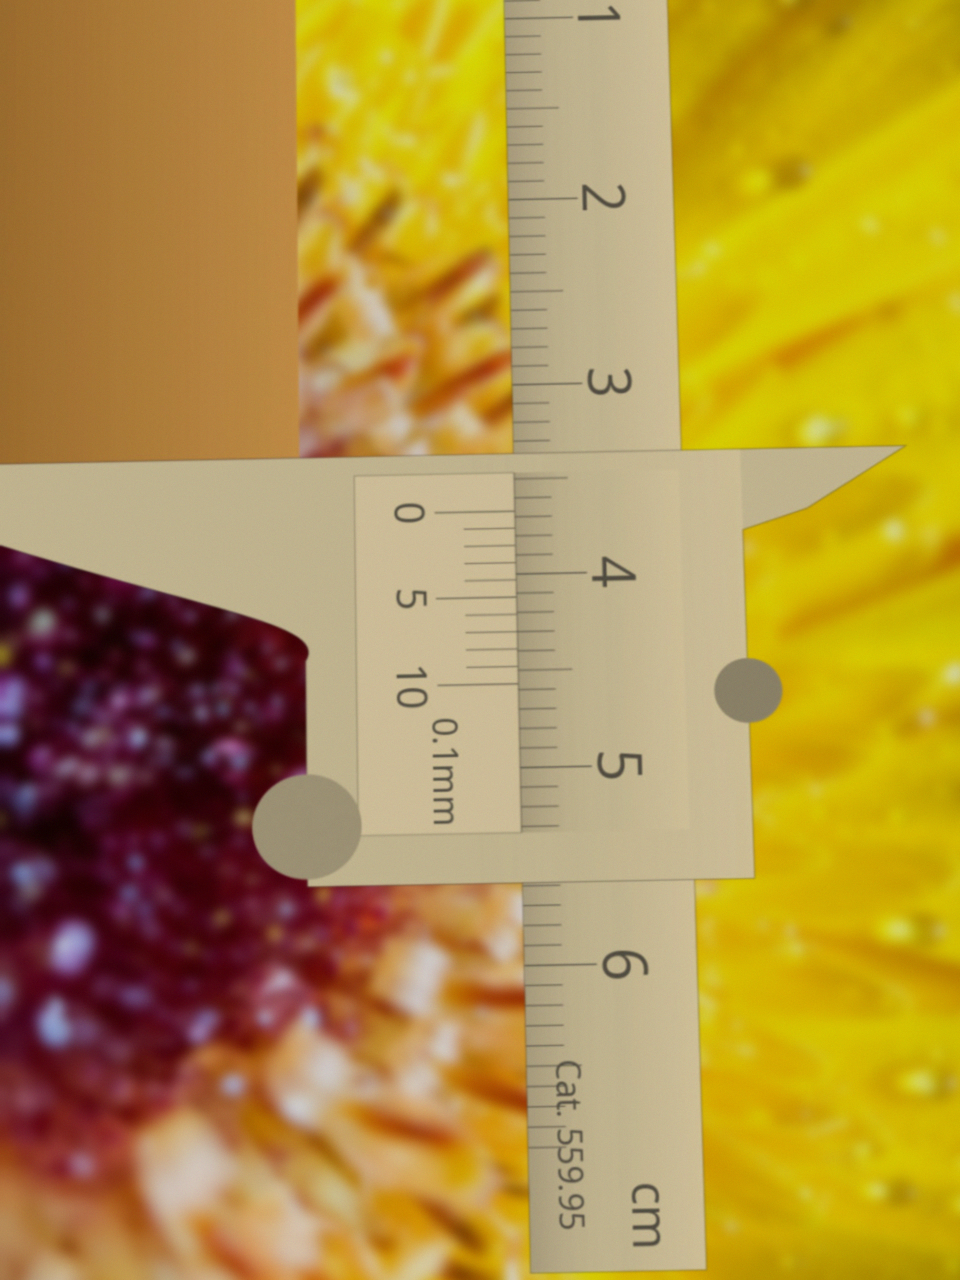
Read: 36.7,mm
